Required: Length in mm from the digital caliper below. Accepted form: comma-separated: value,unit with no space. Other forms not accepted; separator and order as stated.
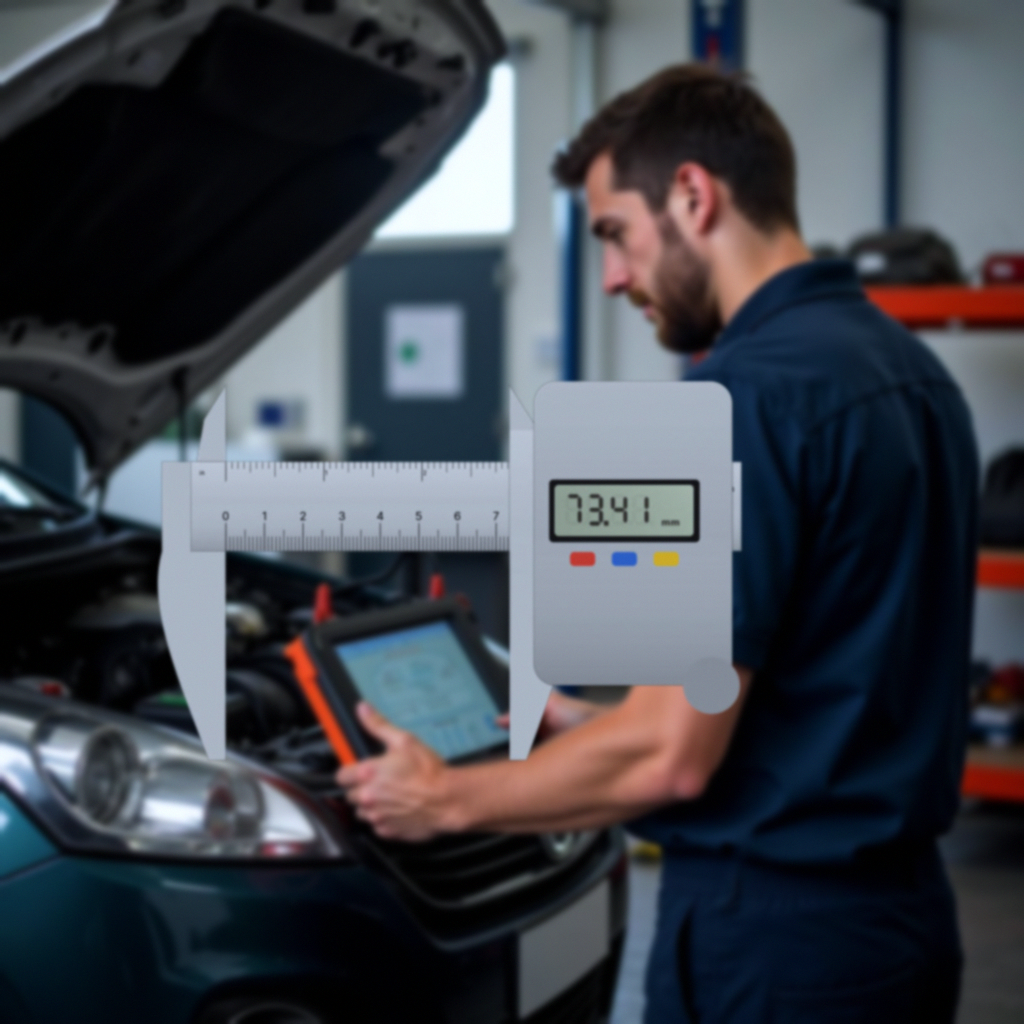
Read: 73.41,mm
